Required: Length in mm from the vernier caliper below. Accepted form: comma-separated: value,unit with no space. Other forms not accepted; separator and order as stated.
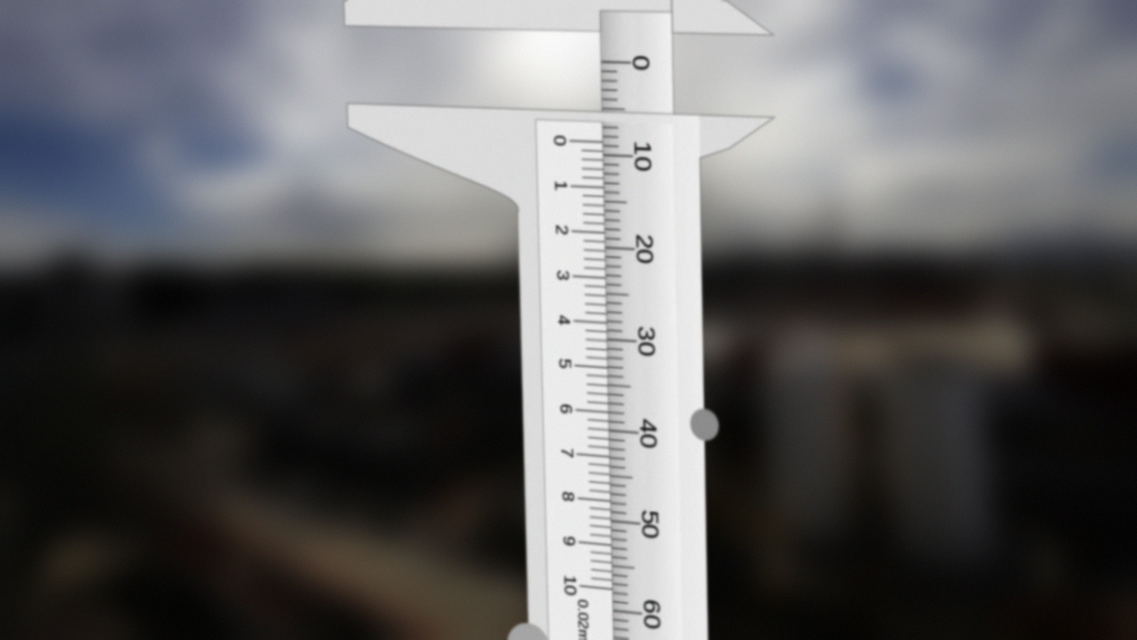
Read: 8.6,mm
